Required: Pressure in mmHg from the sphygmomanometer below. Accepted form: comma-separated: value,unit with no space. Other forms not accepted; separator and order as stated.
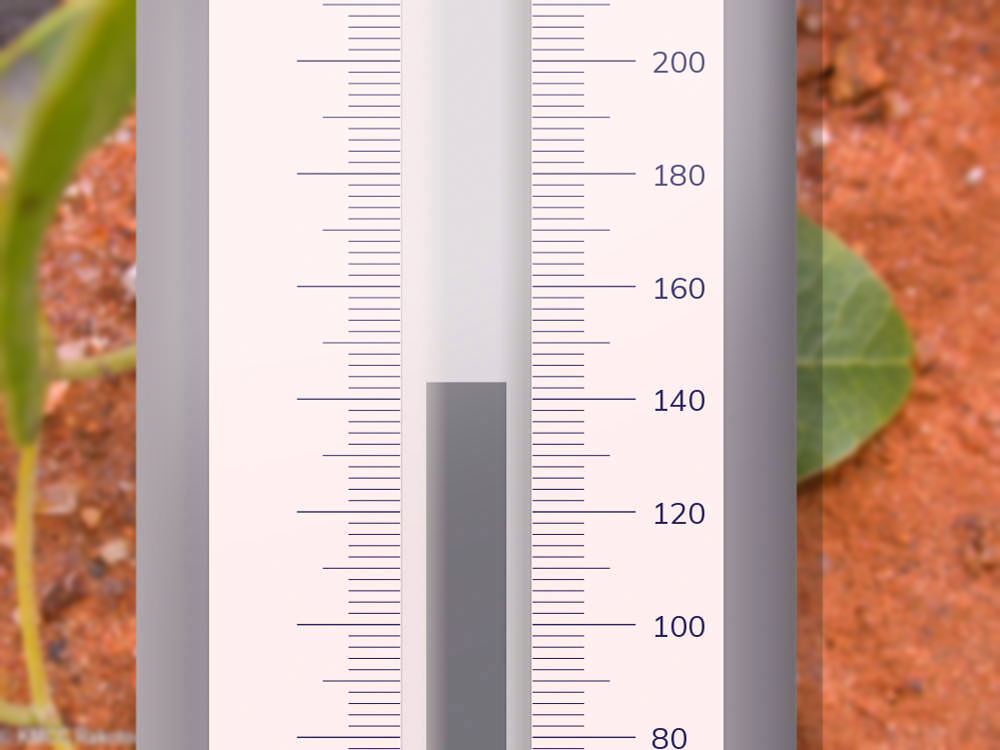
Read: 143,mmHg
